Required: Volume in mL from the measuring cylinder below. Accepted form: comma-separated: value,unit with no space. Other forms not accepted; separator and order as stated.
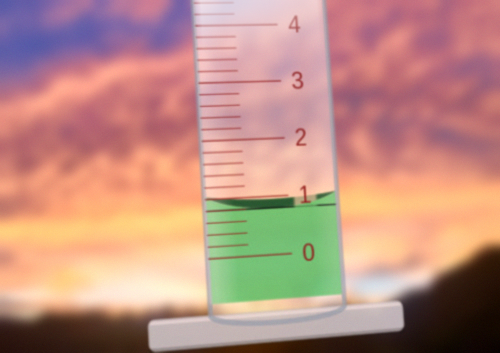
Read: 0.8,mL
